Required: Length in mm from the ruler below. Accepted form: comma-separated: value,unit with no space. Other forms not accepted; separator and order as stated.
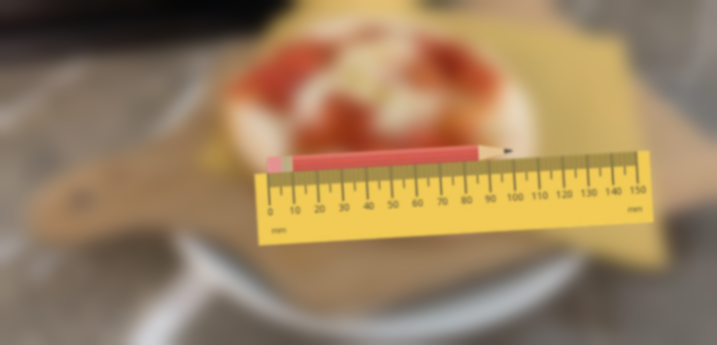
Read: 100,mm
